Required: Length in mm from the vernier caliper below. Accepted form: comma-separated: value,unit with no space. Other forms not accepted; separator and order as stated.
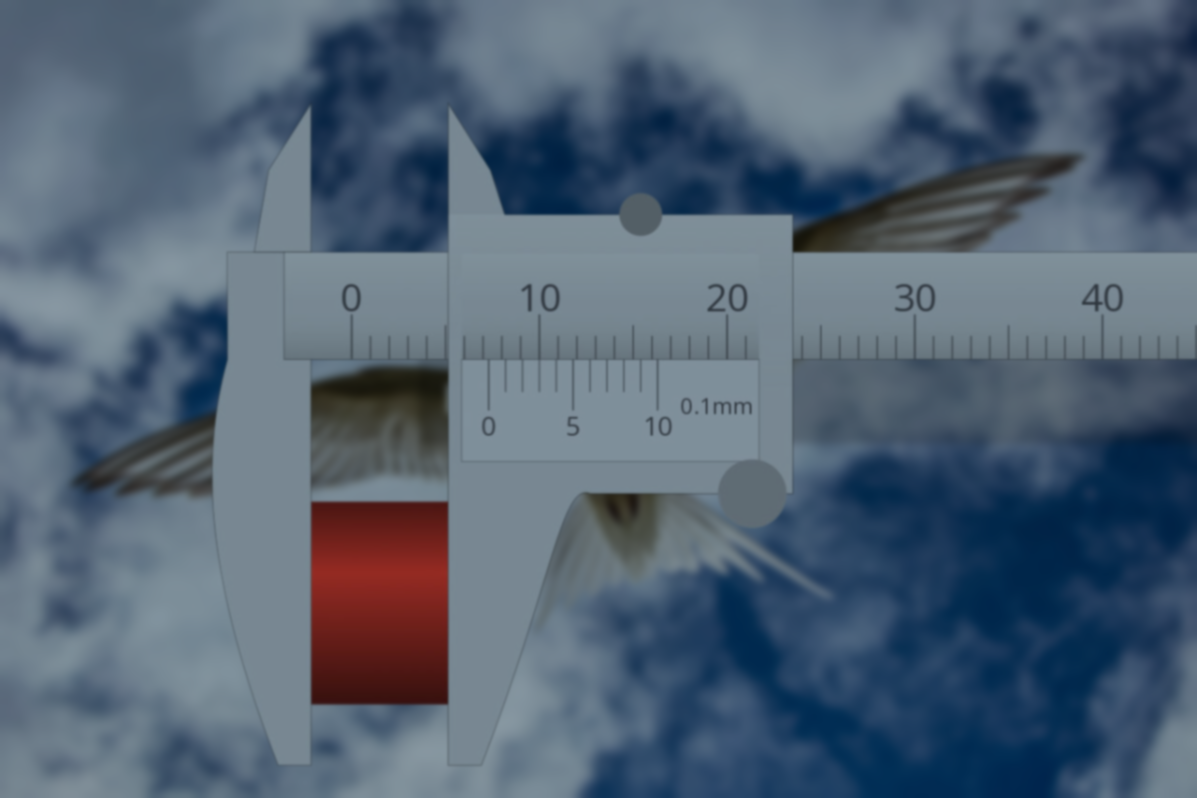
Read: 7.3,mm
